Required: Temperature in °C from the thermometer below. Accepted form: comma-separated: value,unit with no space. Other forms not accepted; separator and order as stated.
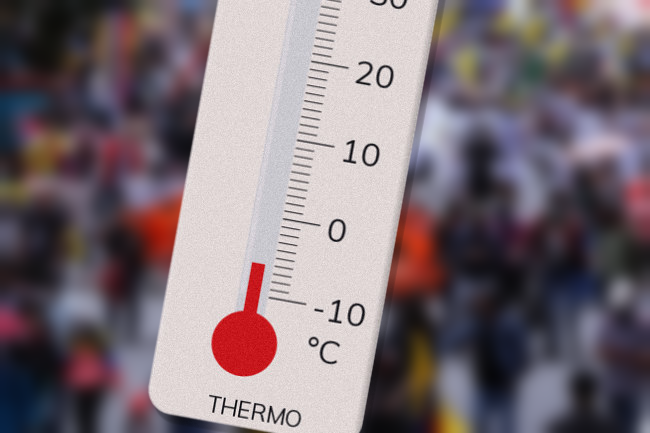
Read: -6,°C
